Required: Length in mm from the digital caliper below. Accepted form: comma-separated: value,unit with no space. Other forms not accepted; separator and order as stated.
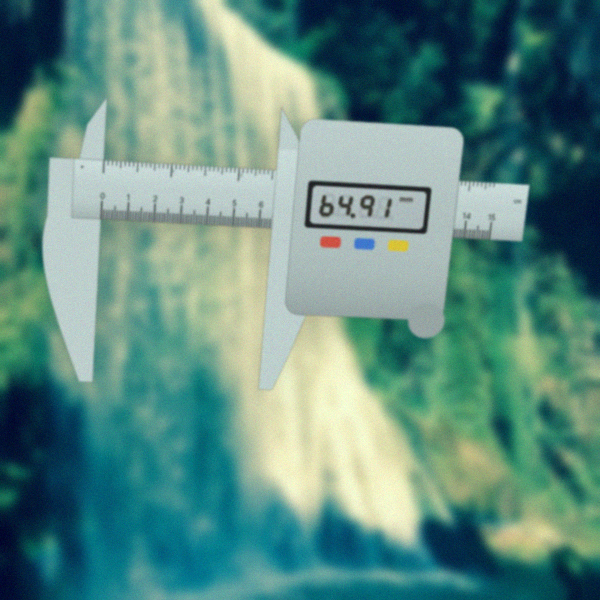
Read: 64.91,mm
